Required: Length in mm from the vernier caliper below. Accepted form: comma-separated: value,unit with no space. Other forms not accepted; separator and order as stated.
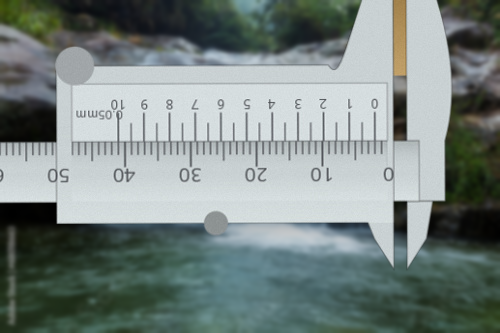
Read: 2.0,mm
